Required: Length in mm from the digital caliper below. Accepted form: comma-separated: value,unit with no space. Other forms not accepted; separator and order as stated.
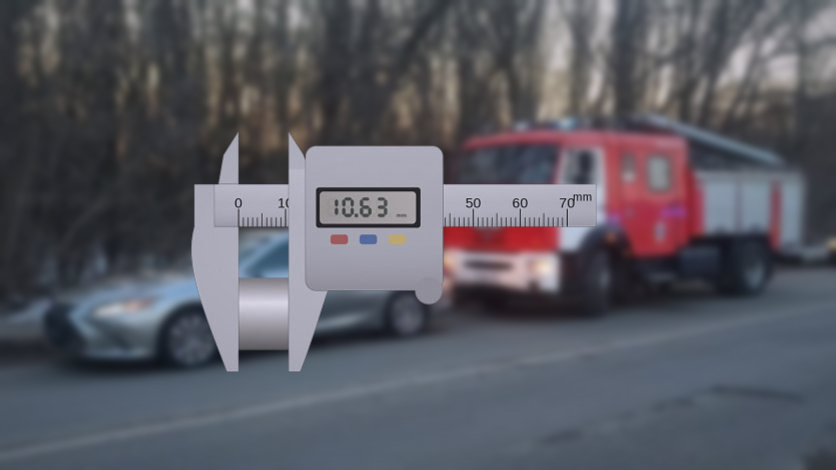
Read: 10.63,mm
